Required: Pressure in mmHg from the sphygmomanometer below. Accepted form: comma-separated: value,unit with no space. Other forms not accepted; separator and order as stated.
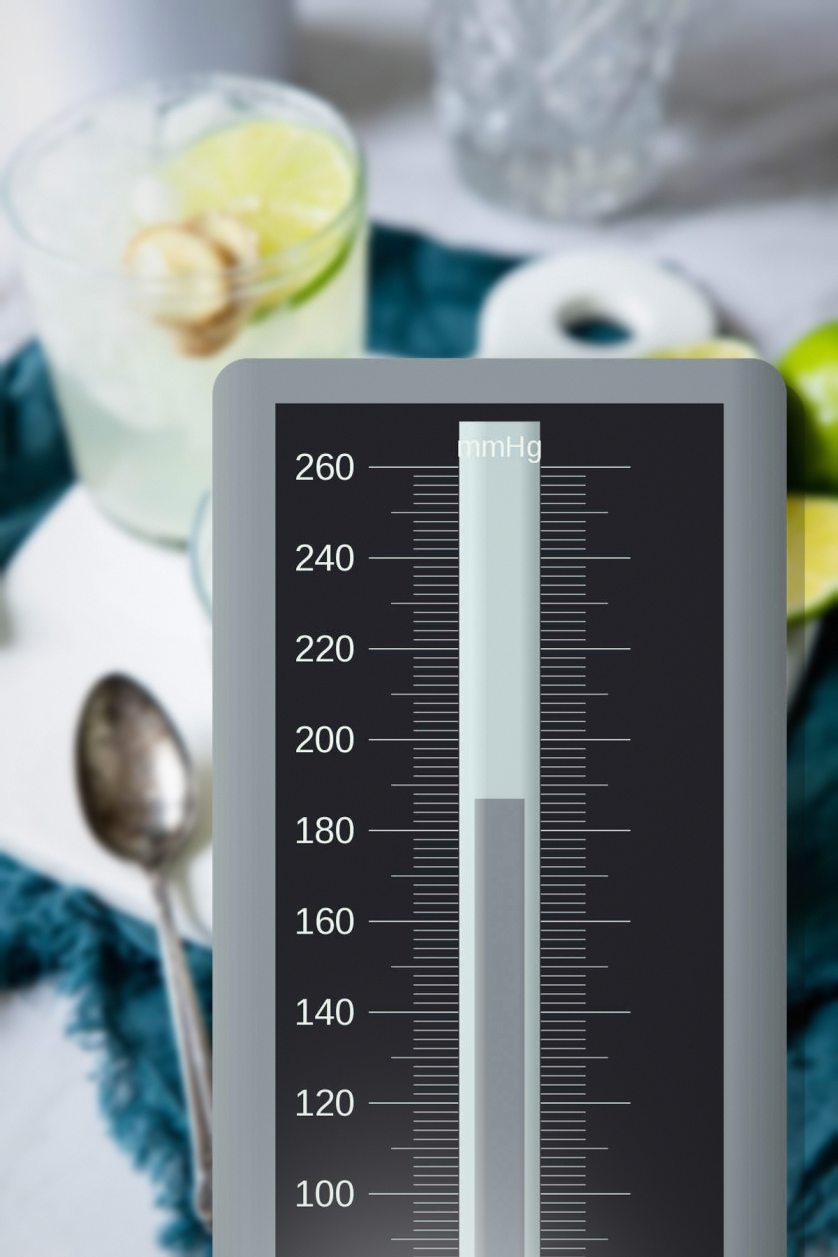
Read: 187,mmHg
